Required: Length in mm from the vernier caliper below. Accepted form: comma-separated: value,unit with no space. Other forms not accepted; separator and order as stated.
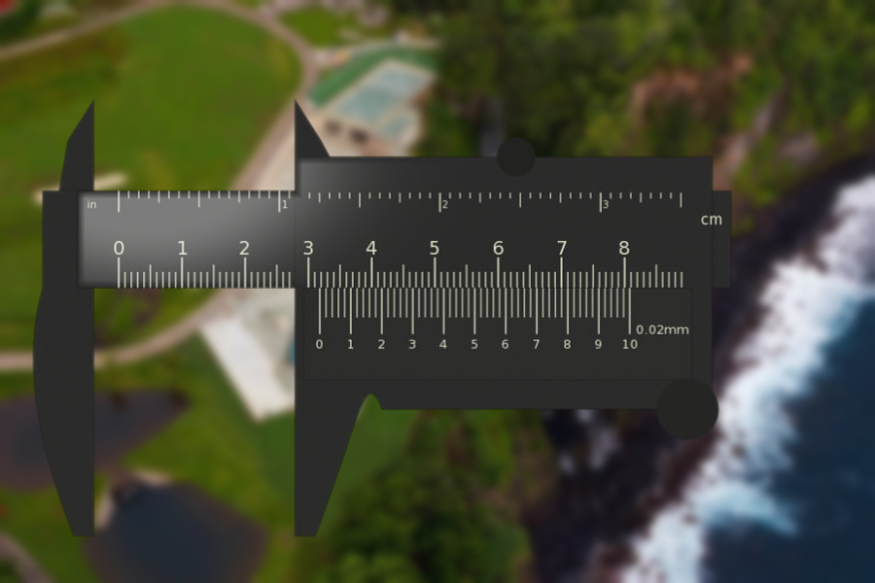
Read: 31.8,mm
